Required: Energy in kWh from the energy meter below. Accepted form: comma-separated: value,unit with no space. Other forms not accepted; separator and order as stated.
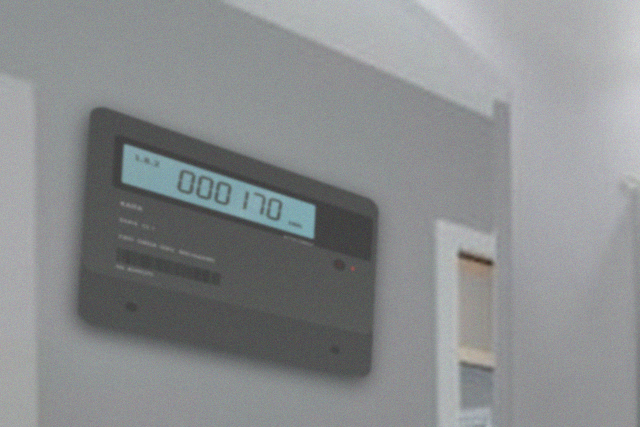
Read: 170,kWh
